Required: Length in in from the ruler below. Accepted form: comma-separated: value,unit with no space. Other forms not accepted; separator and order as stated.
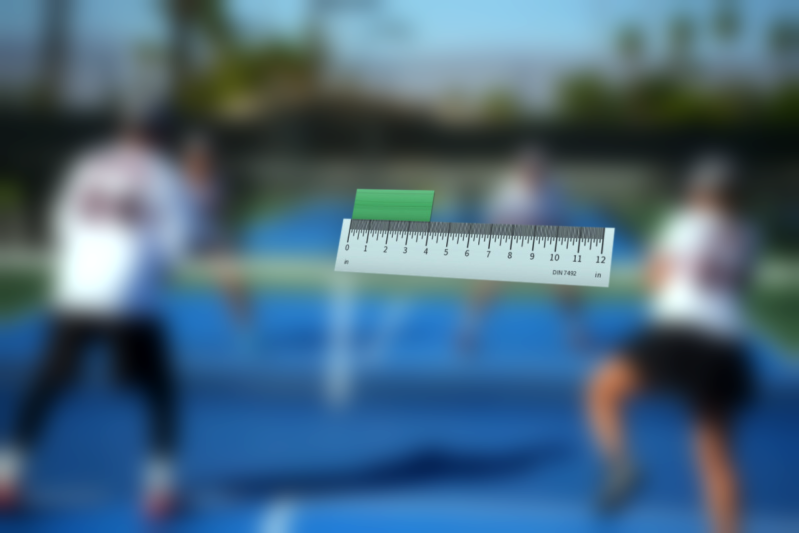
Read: 4,in
